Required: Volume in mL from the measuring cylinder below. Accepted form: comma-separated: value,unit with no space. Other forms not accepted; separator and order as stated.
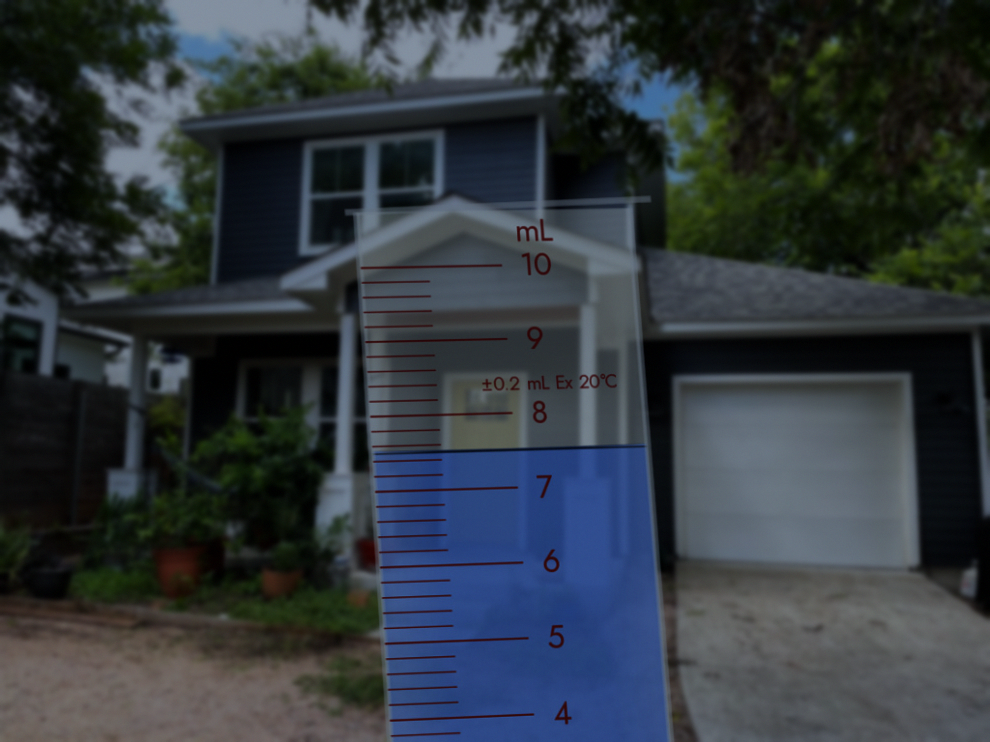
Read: 7.5,mL
